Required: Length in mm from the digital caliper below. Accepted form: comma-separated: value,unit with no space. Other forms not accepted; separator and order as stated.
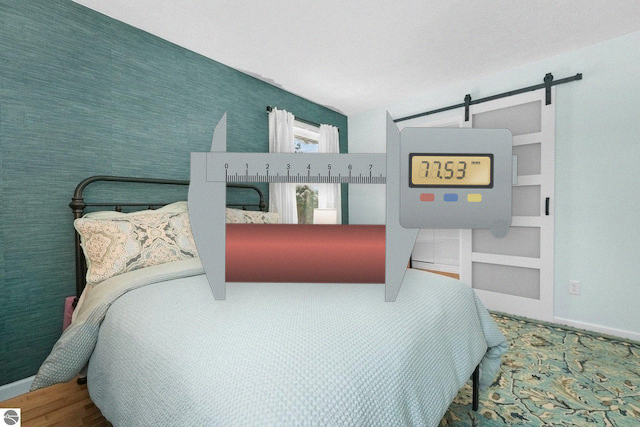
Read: 77.53,mm
